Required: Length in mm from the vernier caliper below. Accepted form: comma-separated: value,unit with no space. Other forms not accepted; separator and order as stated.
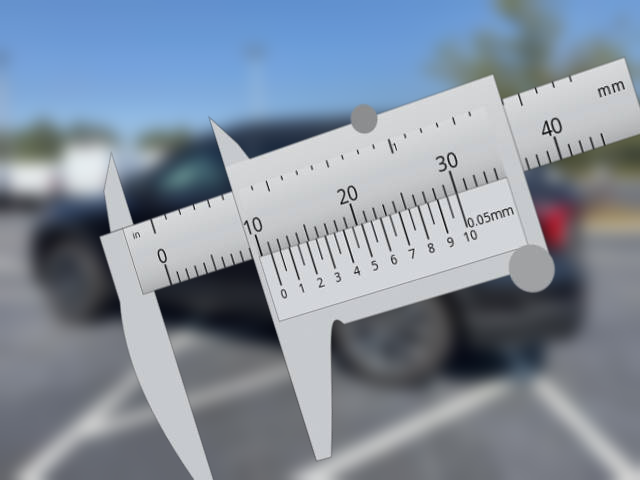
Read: 11.0,mm
